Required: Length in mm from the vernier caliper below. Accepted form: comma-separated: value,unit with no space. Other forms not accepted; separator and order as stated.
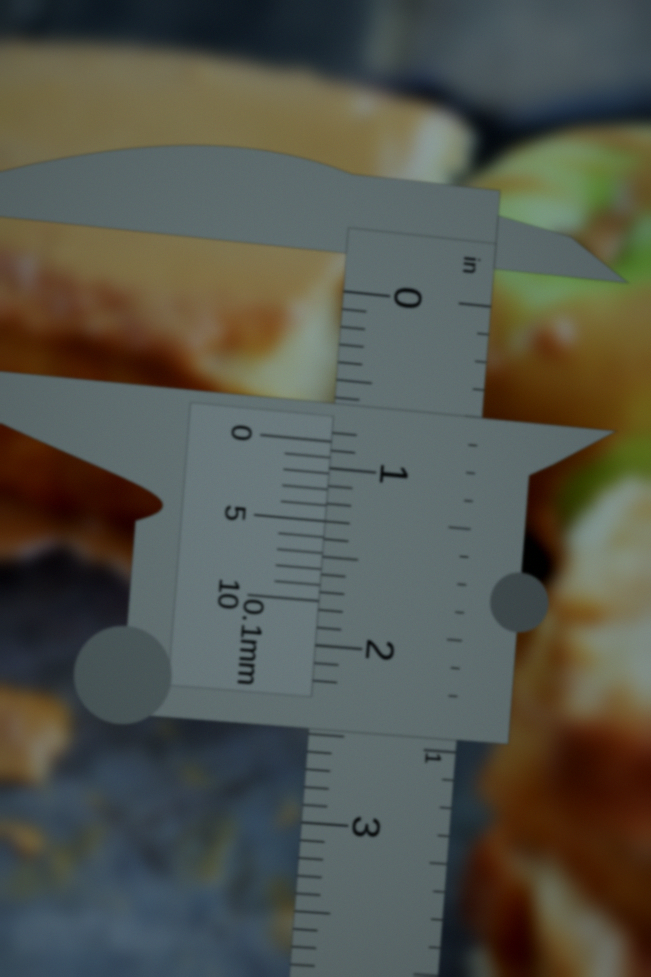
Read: 8.5,mm
